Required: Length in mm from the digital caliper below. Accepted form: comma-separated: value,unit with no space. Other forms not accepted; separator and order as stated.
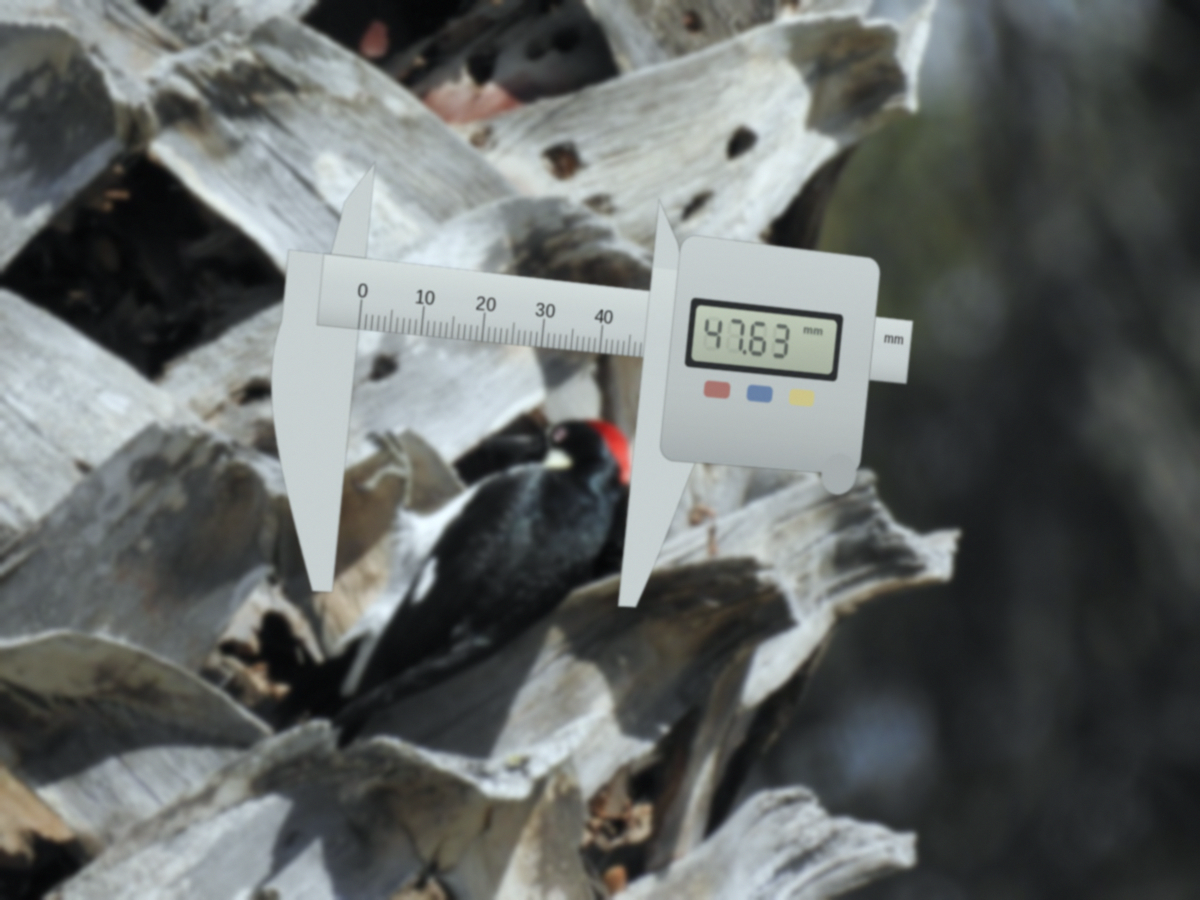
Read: 47.63,mm
